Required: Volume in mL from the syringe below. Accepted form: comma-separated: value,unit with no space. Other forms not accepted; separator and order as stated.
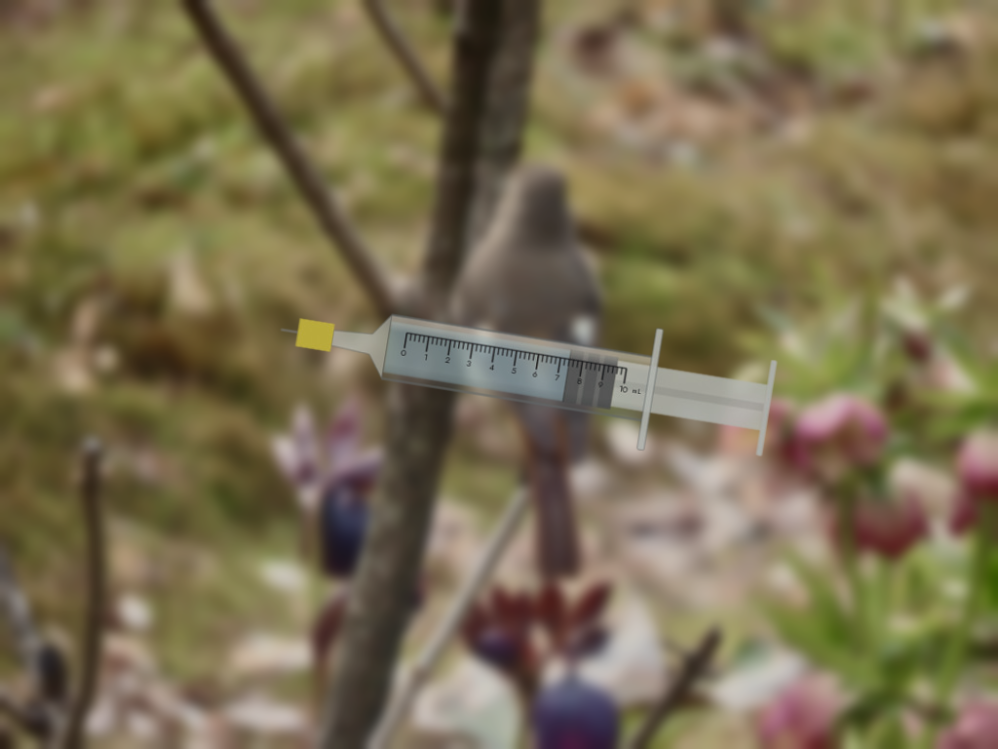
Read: 7.4,mL
